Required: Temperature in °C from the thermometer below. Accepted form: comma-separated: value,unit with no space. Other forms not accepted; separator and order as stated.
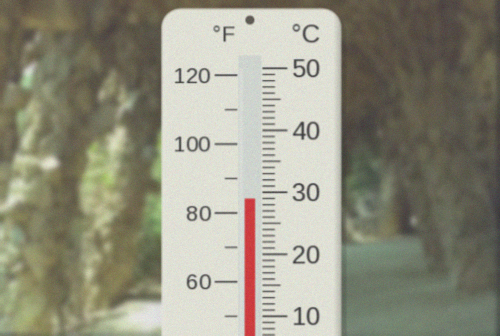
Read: 29,°C
